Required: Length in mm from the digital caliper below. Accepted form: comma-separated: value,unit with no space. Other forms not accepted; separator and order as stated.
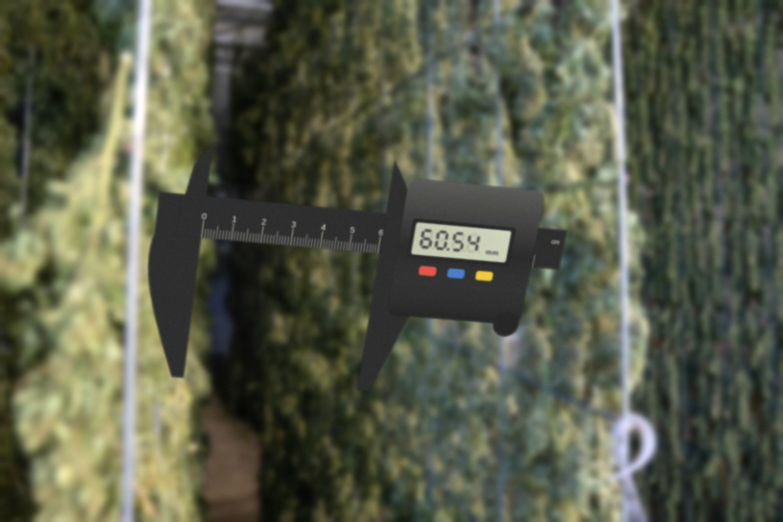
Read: 60.54,mm
